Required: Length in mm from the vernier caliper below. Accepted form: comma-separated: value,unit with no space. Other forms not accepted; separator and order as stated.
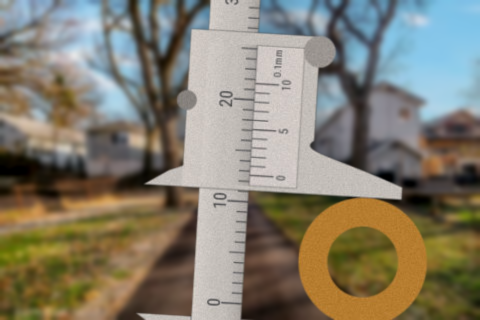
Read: 12.6,mm
